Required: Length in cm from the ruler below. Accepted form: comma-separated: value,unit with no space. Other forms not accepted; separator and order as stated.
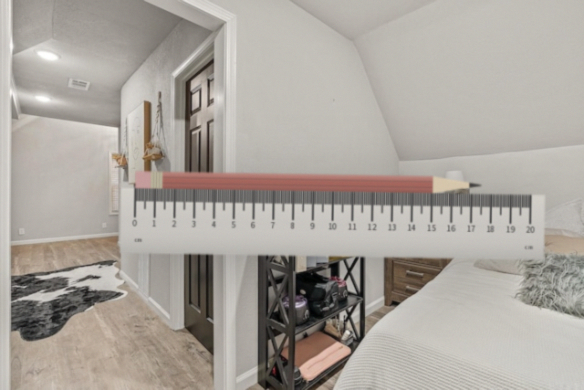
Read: 17.5,cm
